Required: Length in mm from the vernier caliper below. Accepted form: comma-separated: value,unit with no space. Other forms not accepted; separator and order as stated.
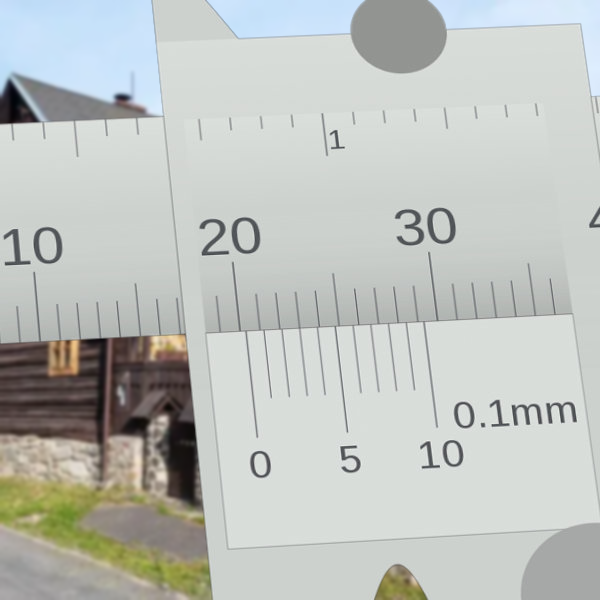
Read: 20.3,mm
